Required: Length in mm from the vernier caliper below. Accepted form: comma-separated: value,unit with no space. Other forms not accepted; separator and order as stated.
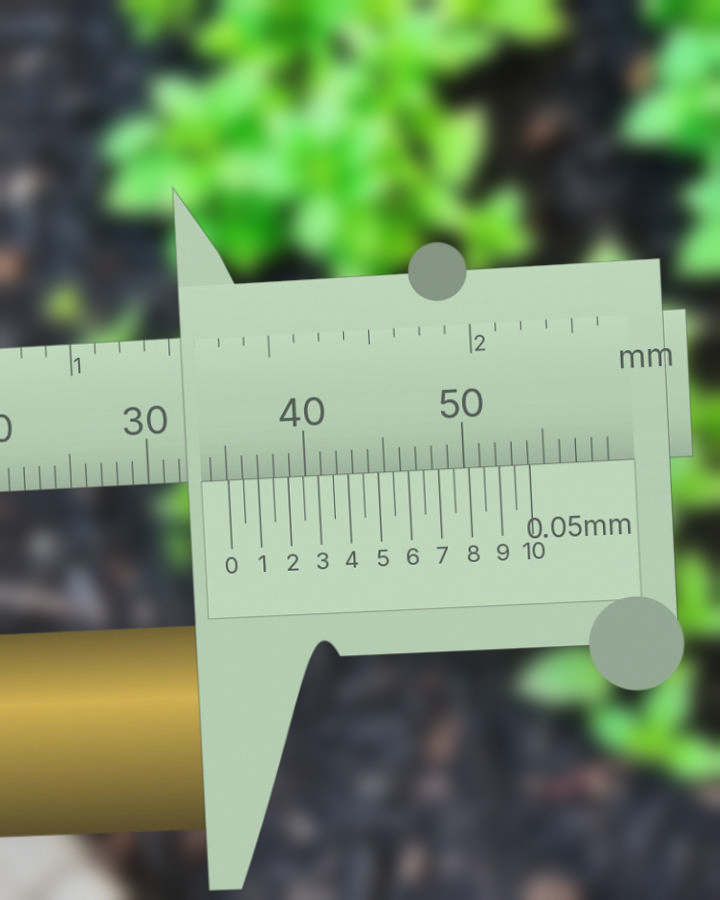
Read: 35.1,mm
